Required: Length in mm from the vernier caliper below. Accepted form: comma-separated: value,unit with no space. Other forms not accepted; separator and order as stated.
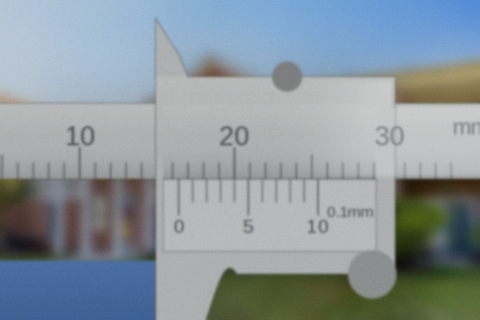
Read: 16.4,mm
